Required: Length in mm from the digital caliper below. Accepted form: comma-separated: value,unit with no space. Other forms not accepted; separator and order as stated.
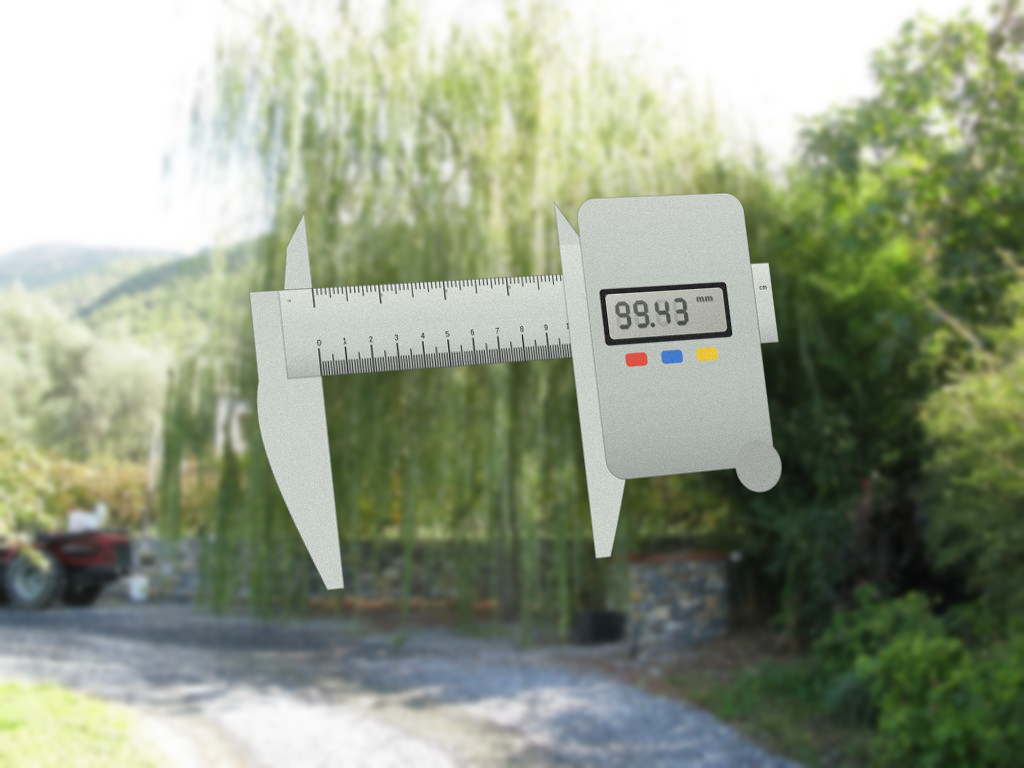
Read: 99.43,mm
